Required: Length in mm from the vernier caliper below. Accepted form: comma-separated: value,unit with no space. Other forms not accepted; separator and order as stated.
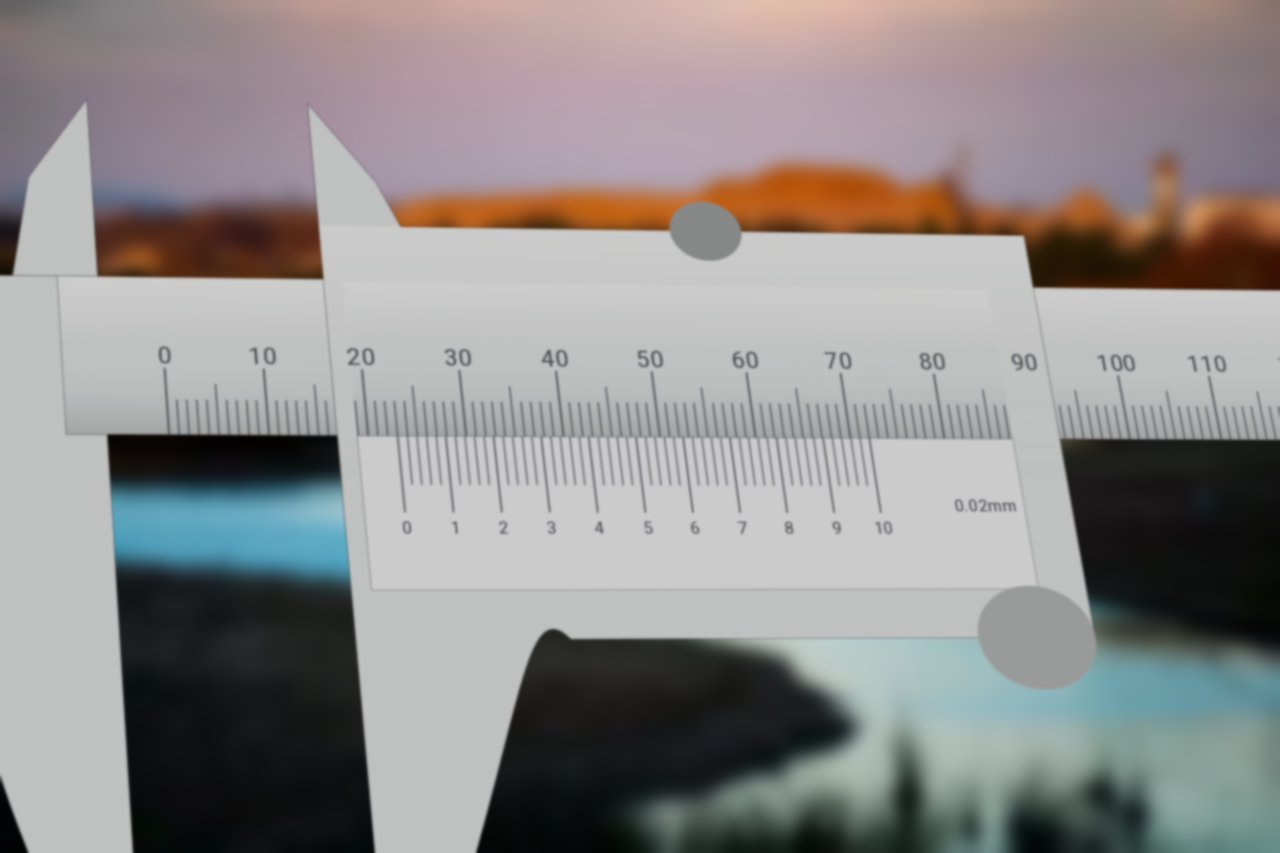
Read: 23.0,mm
